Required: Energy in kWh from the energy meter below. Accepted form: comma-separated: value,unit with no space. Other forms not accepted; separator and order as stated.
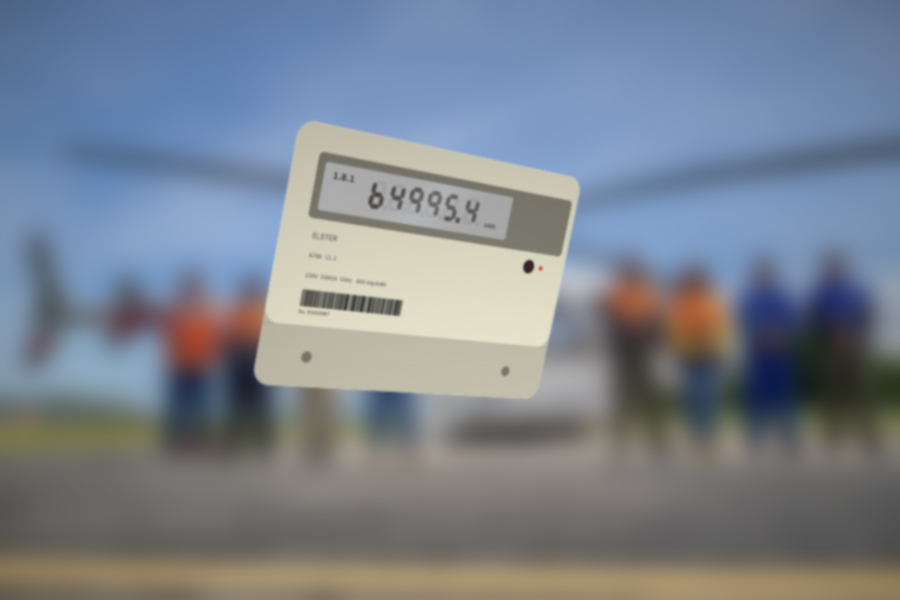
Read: 64995.4,kWh
